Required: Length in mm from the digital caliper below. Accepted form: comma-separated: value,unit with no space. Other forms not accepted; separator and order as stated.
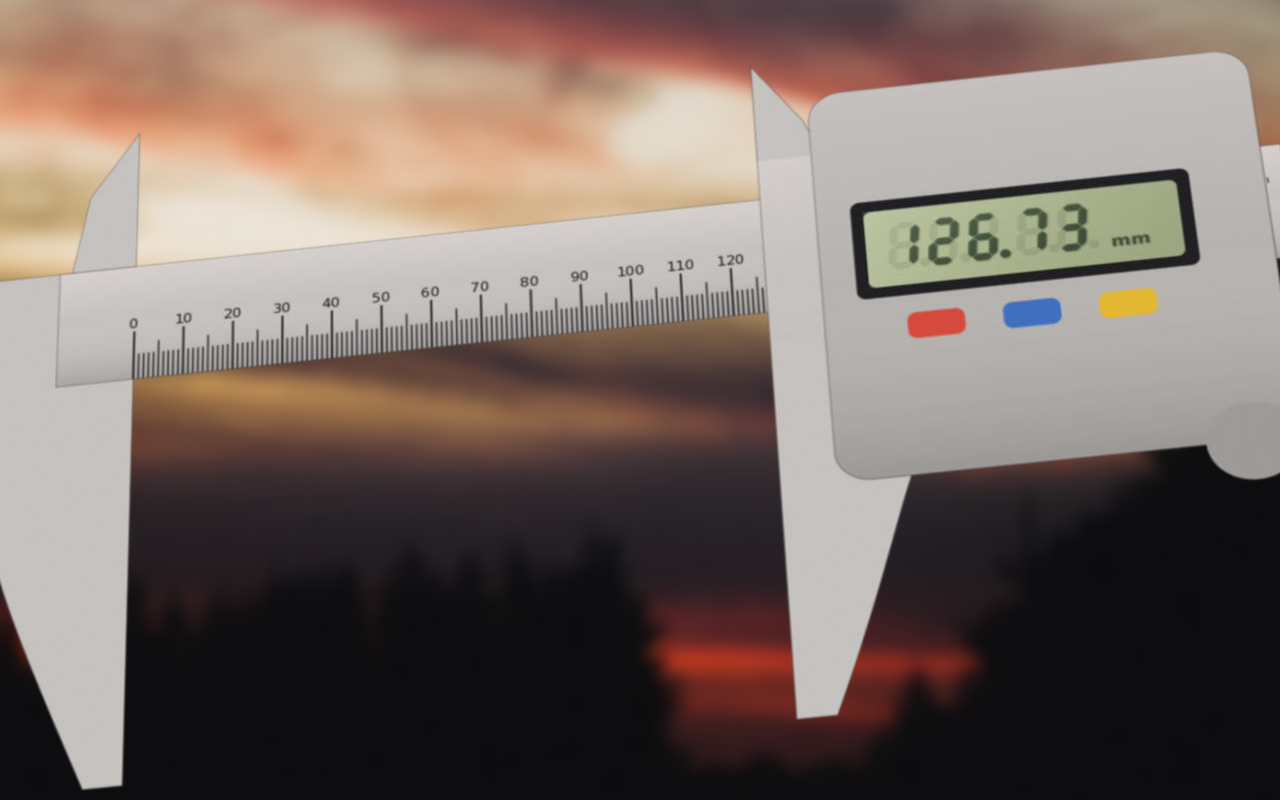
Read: 126.73,mm
